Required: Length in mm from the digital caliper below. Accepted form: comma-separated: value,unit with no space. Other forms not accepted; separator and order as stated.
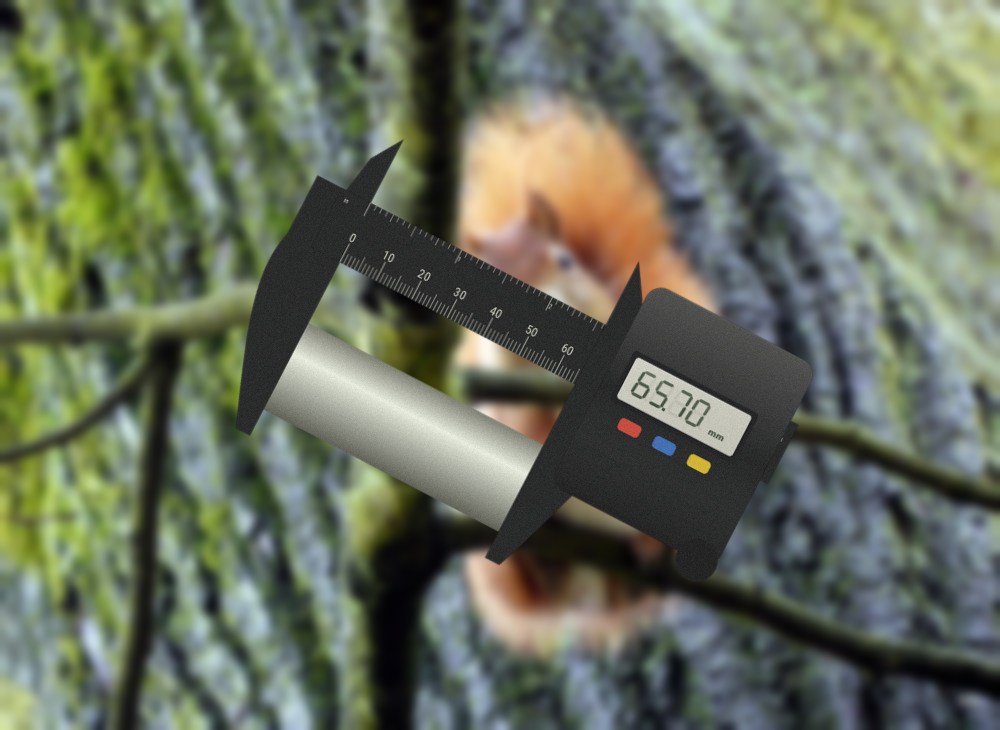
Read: 65.70,mm
